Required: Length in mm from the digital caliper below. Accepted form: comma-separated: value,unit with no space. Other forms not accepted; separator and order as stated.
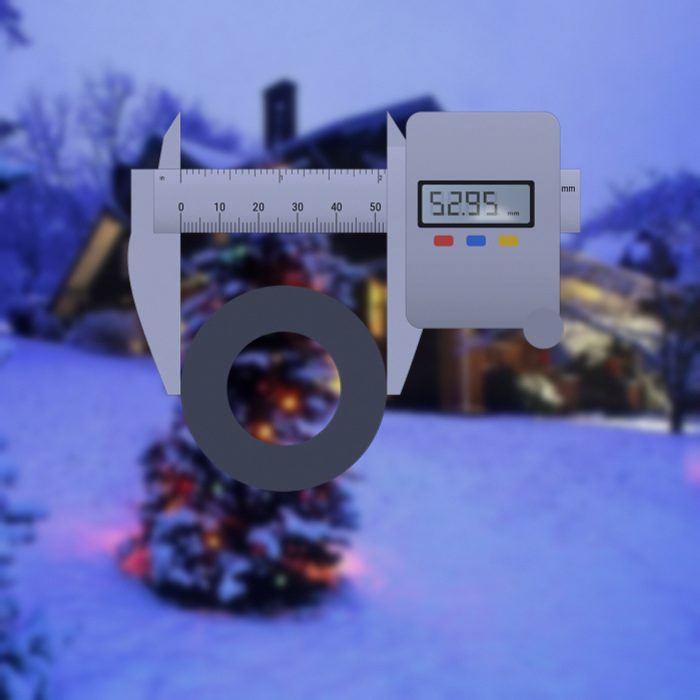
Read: 52.95,mm
